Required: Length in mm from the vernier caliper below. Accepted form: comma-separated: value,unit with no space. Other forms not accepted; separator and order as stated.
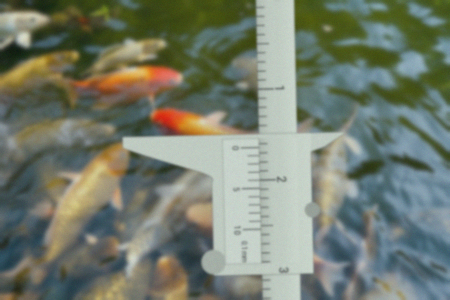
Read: 16.4,mm
